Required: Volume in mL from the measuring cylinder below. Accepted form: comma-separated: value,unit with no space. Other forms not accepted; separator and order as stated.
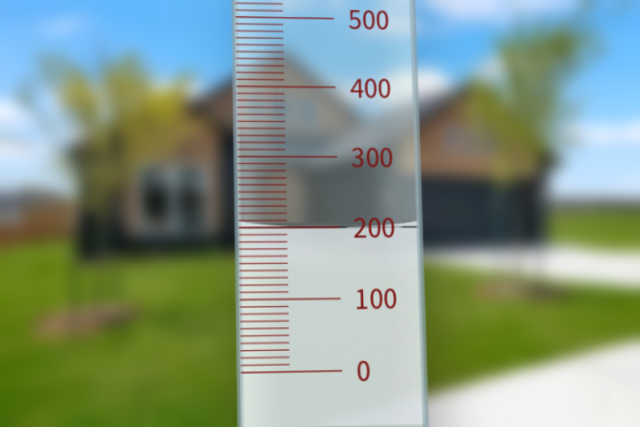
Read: 200,mL
